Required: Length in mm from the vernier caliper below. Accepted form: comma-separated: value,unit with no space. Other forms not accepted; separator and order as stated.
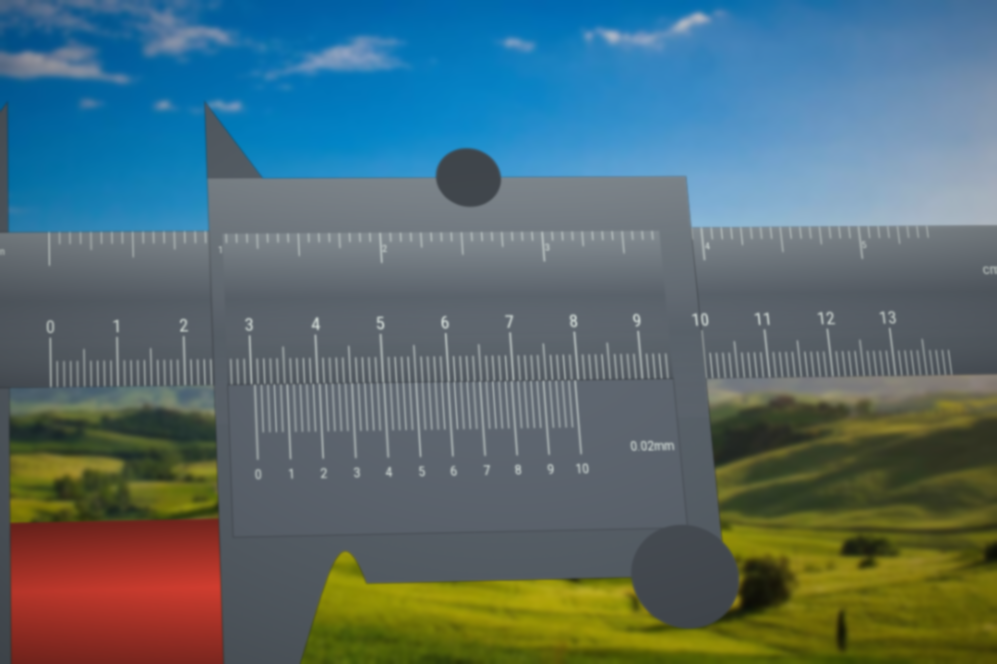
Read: 30.5,mm
